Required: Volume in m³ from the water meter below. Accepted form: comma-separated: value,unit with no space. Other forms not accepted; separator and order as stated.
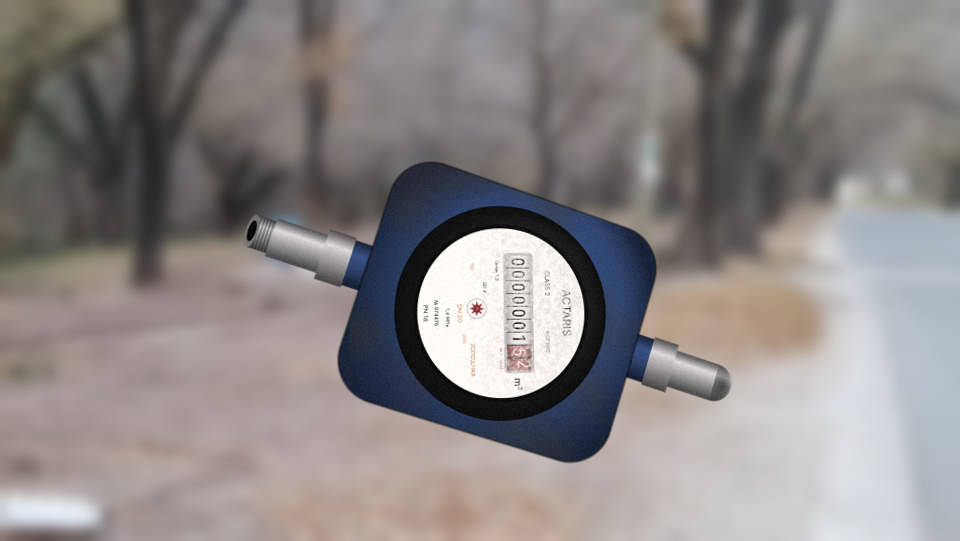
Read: 1.52,m³
